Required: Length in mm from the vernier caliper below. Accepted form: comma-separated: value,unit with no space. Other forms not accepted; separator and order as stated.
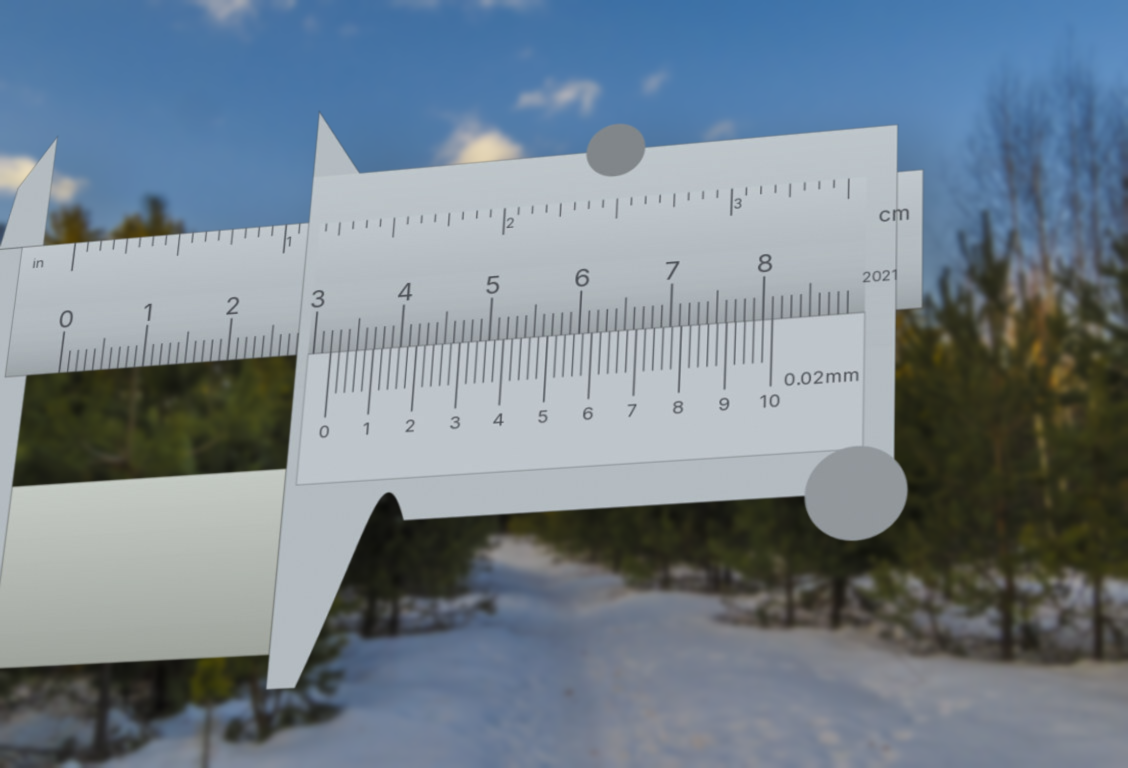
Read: 32.0,mm
